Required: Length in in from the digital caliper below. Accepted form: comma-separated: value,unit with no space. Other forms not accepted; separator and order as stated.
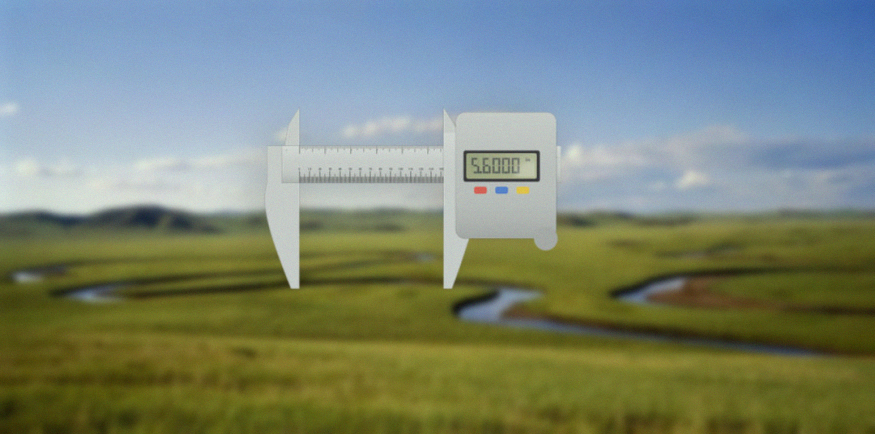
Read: 5.6000,in
